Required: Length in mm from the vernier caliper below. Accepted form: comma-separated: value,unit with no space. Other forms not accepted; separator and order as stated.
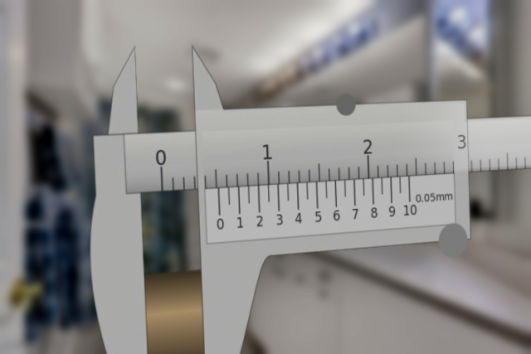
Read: 5.2,mm
